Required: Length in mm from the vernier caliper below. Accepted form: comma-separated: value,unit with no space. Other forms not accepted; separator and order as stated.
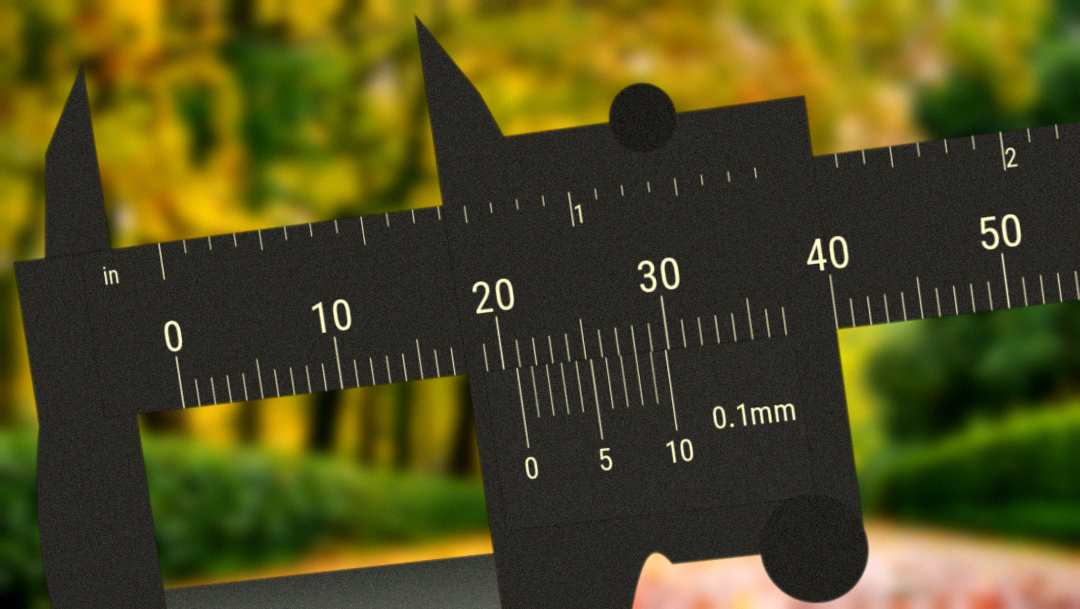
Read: 20.8,mm
